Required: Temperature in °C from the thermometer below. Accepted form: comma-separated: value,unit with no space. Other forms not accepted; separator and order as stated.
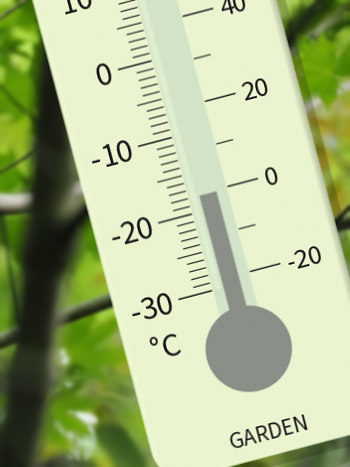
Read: -18,°C
